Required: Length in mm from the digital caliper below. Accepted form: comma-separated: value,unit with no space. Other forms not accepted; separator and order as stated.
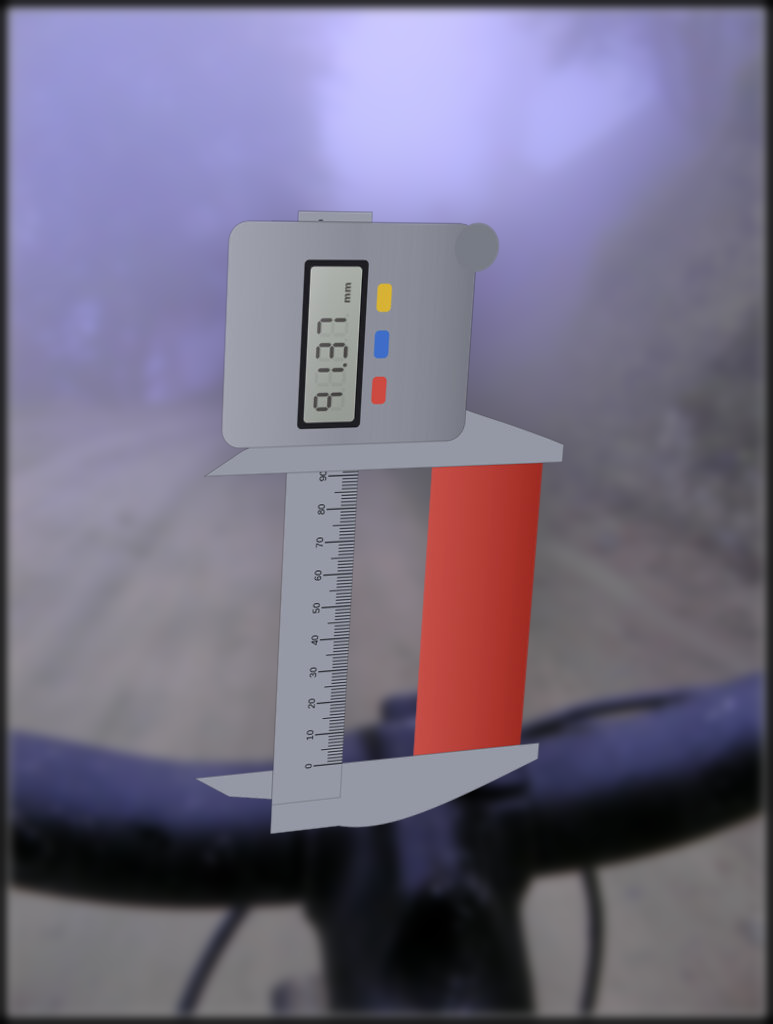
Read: 91.37,mm
